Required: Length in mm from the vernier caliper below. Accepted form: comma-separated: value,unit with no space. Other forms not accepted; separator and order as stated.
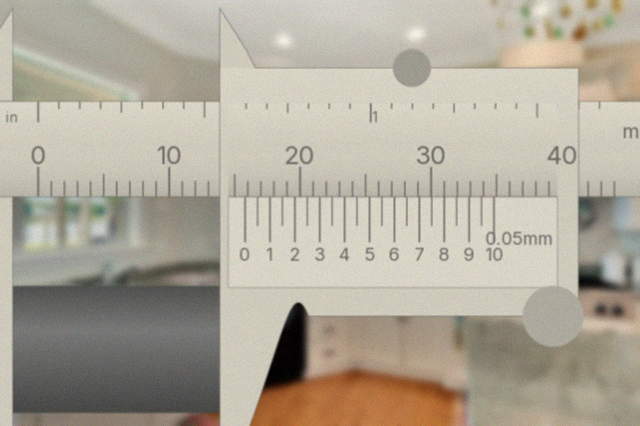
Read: 15.8,mm
